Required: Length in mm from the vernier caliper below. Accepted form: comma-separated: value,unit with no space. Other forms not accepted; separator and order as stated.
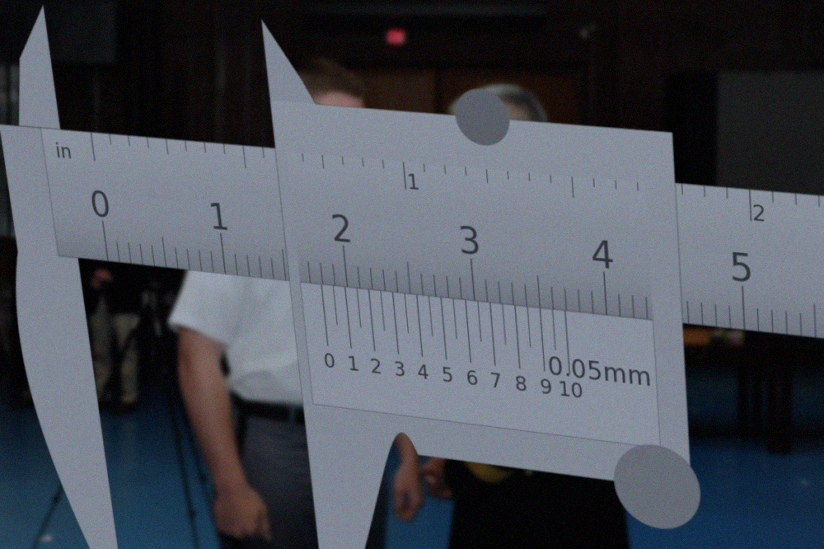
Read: 17.9,mm
